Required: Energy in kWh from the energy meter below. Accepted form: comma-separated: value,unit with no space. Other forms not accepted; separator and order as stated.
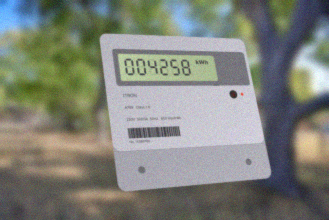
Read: 4258,kWh
